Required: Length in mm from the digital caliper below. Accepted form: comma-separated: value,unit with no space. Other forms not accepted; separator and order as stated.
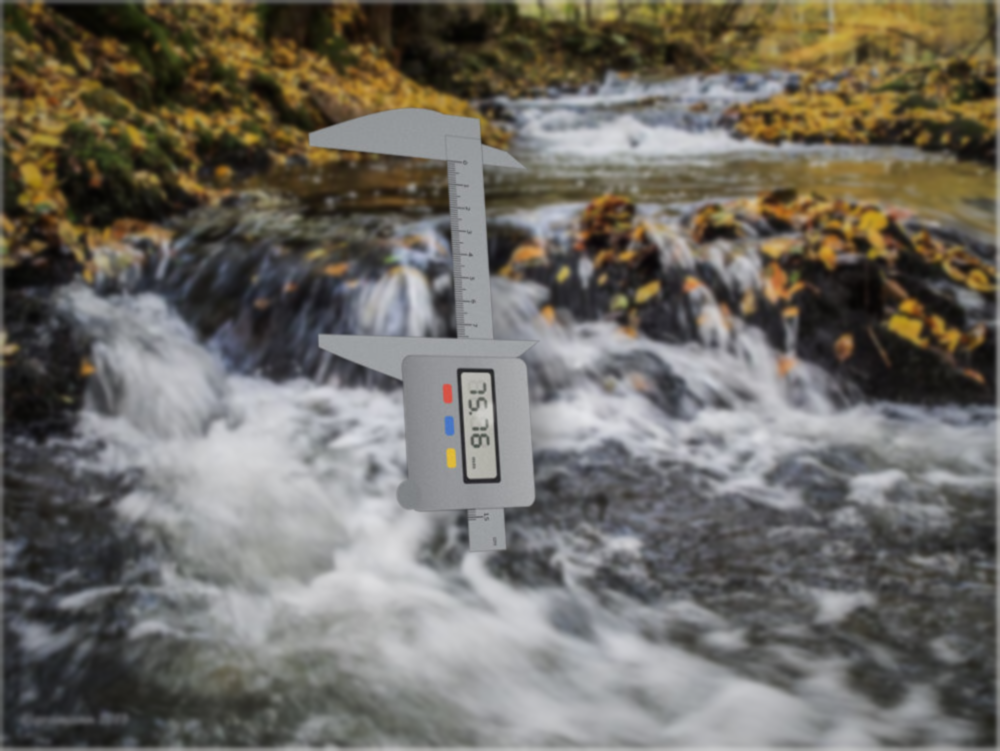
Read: 75.76,mm
